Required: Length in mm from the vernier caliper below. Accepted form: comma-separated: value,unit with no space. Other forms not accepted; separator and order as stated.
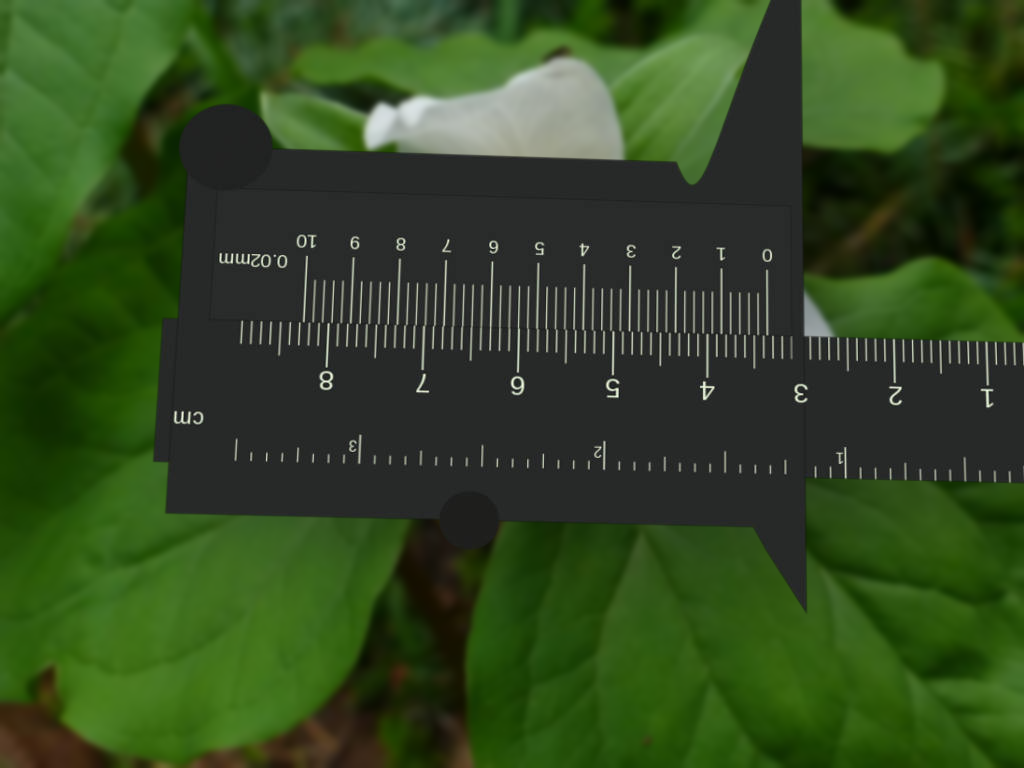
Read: 33.6,mm
